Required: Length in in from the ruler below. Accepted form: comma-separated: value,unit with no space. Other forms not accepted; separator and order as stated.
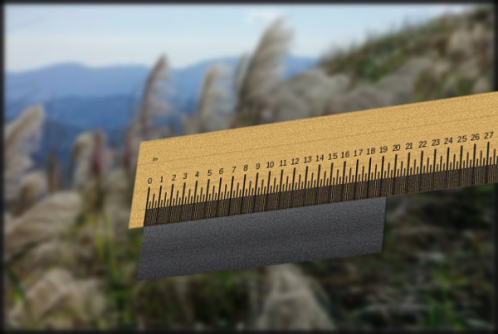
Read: 19.5,in
